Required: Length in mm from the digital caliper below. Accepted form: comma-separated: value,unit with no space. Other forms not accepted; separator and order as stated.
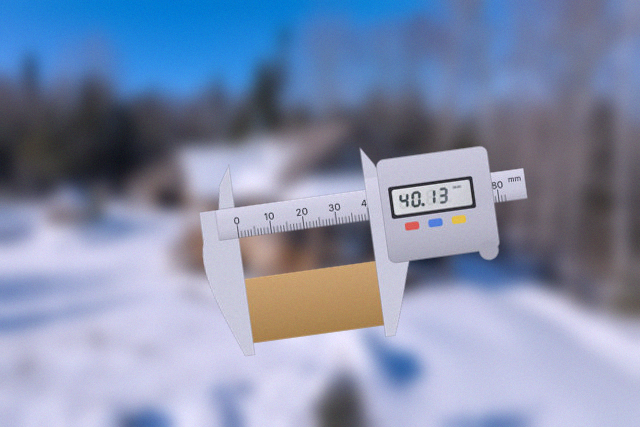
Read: 40.13,mm
